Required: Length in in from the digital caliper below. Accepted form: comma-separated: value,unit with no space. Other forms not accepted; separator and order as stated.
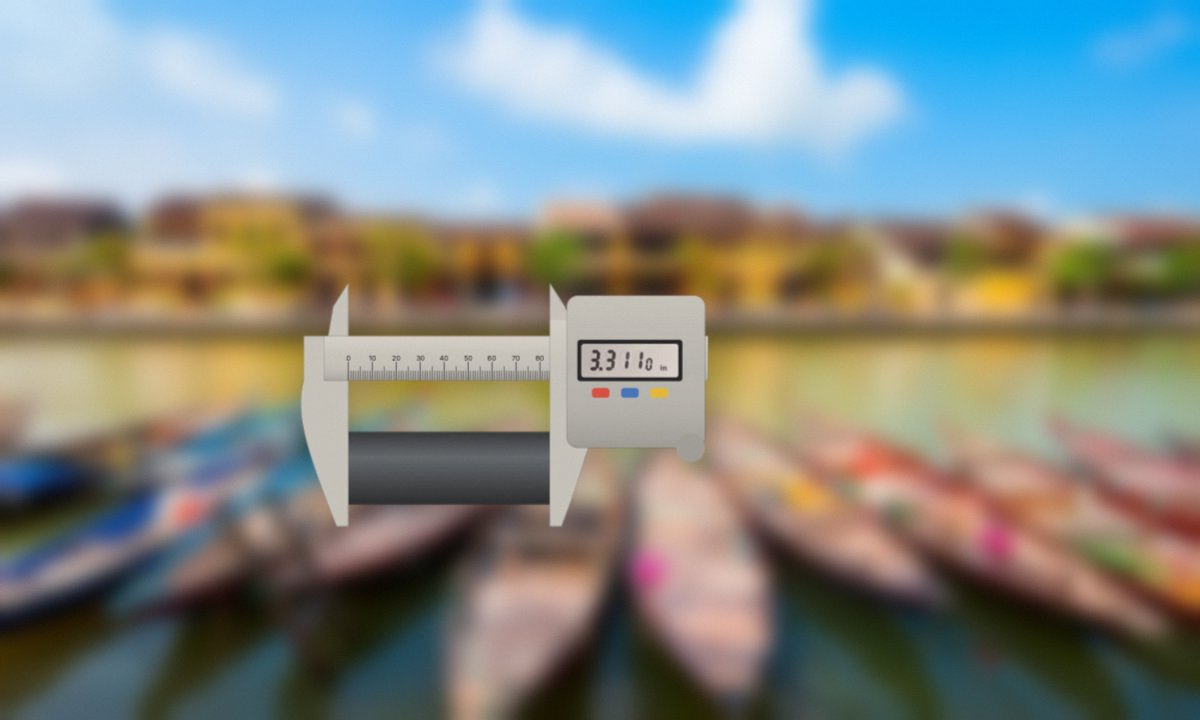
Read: 3.3110,in
